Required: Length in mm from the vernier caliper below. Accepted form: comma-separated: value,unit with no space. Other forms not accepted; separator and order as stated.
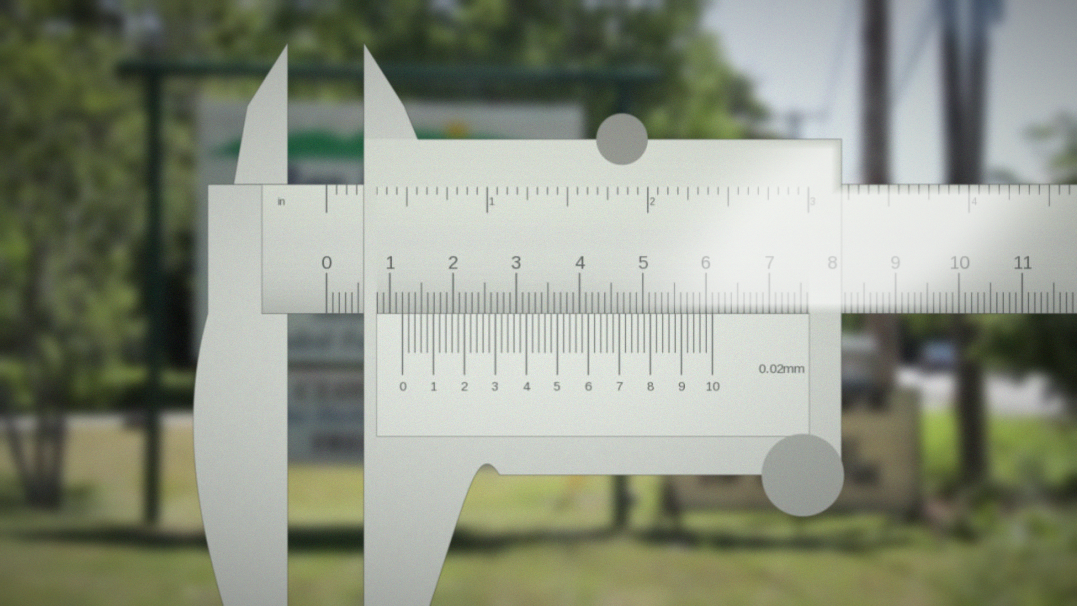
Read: 12.0,mm
